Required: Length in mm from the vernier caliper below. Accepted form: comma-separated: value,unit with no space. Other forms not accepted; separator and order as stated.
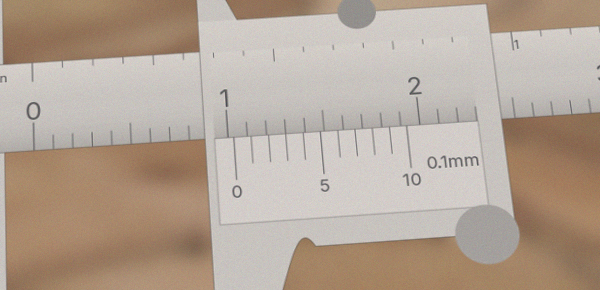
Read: 10.3,mm
